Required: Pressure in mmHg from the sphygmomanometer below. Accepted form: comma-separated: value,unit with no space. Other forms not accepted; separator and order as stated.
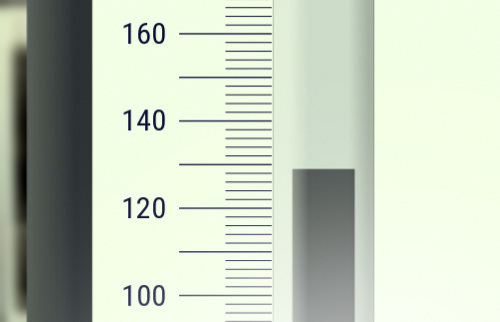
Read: 129,mmHg
